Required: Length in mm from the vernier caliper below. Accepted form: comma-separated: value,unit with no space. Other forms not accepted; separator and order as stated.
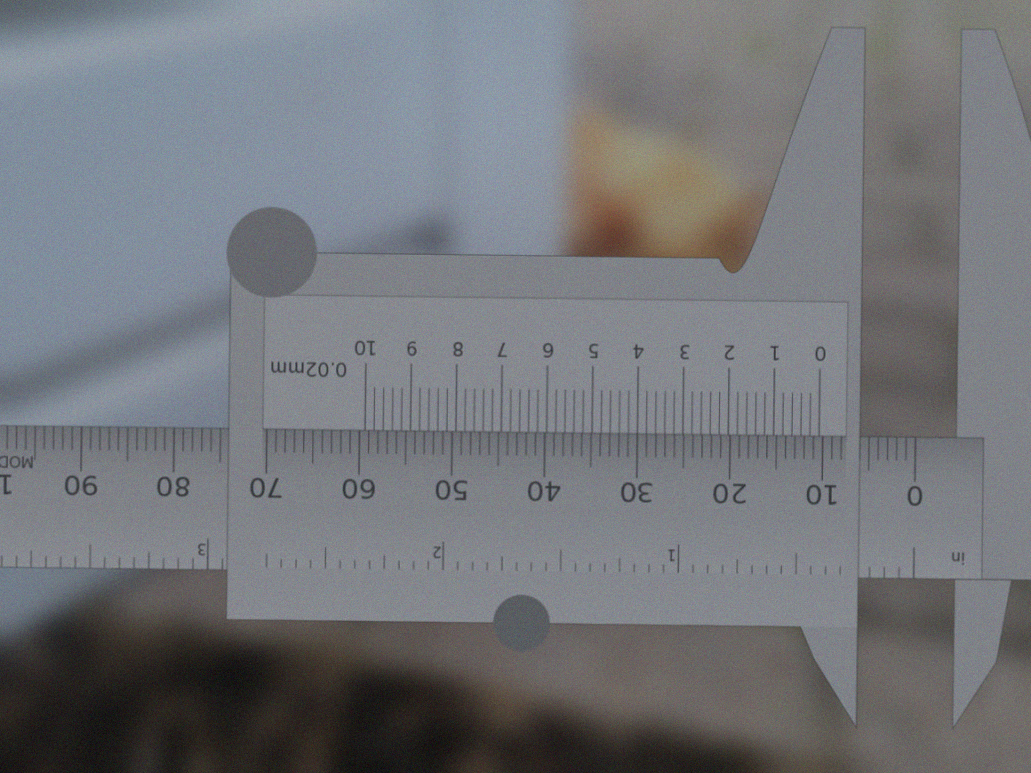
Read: 10.4,mm
